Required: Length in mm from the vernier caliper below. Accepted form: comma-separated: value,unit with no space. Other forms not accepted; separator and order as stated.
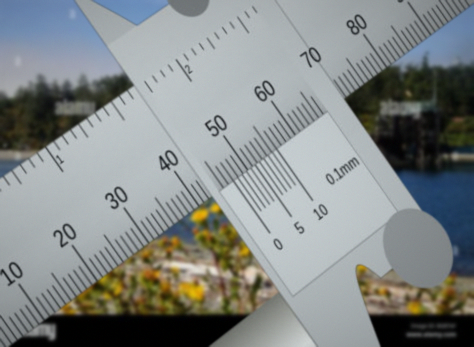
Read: 47.0,mm
